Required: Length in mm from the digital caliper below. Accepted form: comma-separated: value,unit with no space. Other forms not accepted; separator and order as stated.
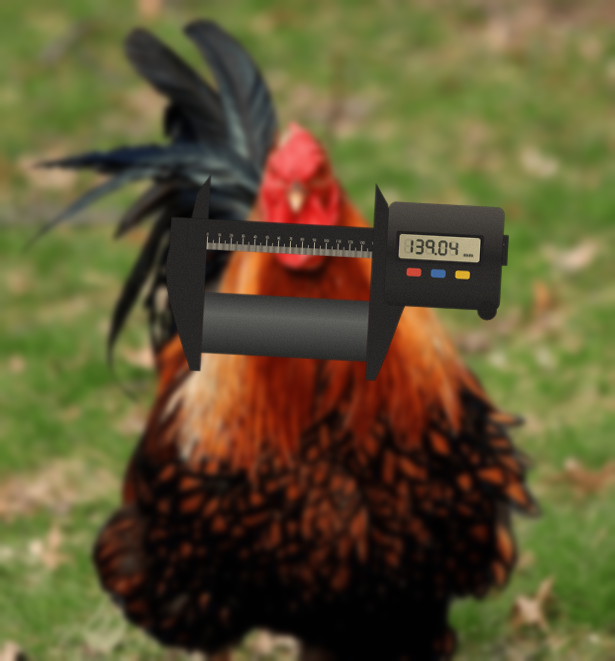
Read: 139.04,mm
